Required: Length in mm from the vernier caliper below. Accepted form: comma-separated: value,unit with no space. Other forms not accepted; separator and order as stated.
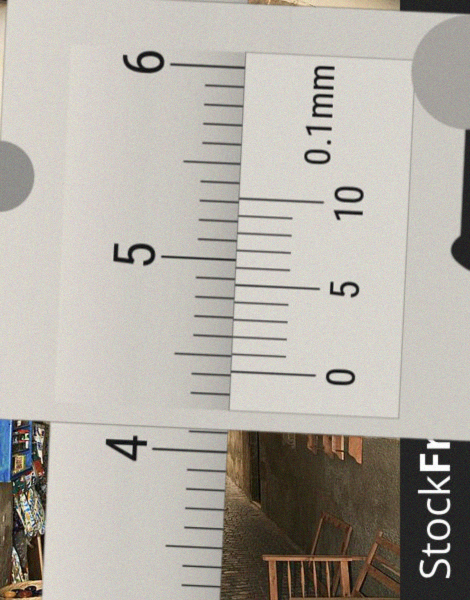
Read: 44.2,mm
